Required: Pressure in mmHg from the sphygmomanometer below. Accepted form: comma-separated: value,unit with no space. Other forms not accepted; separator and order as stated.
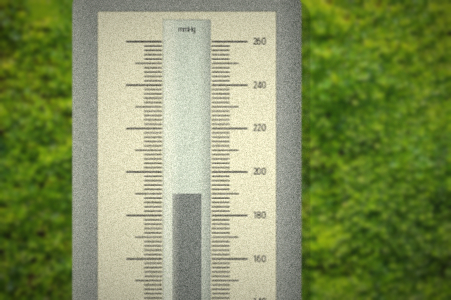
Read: 190,mmHg
